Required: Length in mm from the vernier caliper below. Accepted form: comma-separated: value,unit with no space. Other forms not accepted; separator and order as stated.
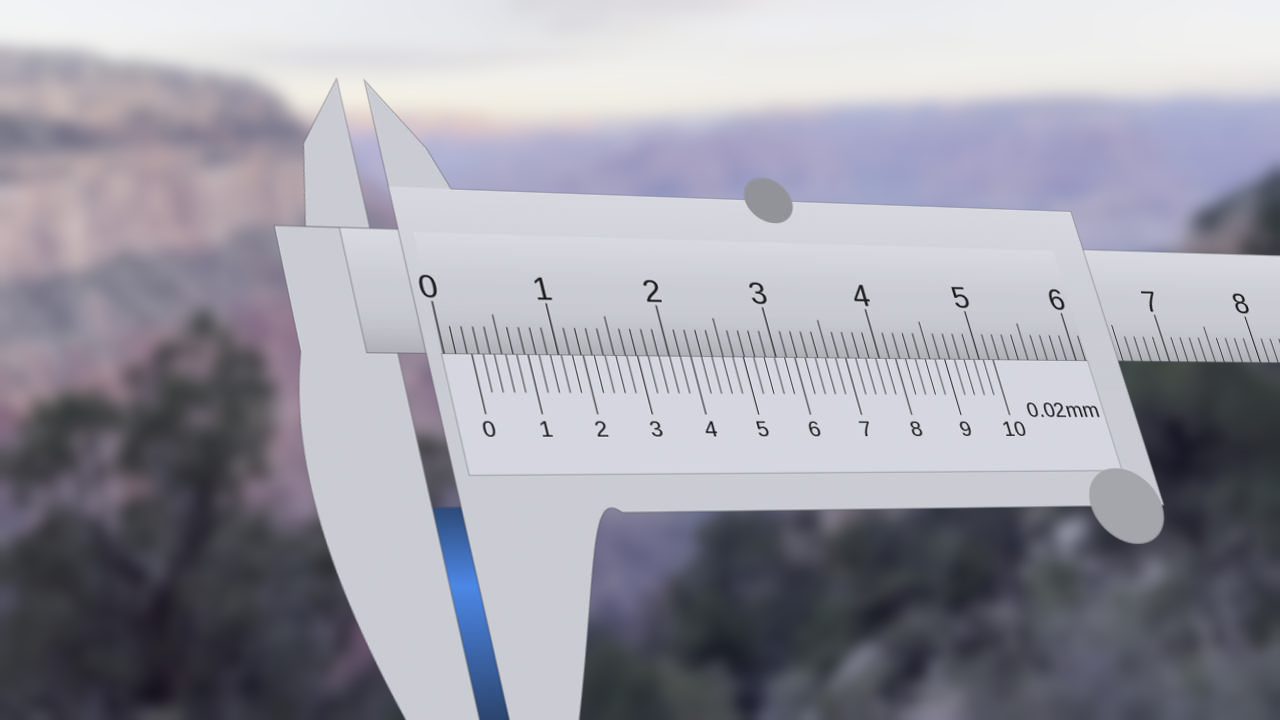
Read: 2.4,mm
